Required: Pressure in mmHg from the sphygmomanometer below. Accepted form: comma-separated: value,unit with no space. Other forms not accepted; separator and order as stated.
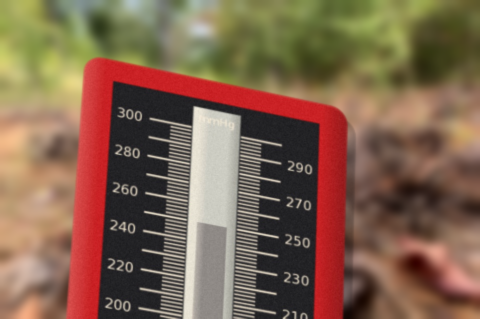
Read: 250,mmHg
